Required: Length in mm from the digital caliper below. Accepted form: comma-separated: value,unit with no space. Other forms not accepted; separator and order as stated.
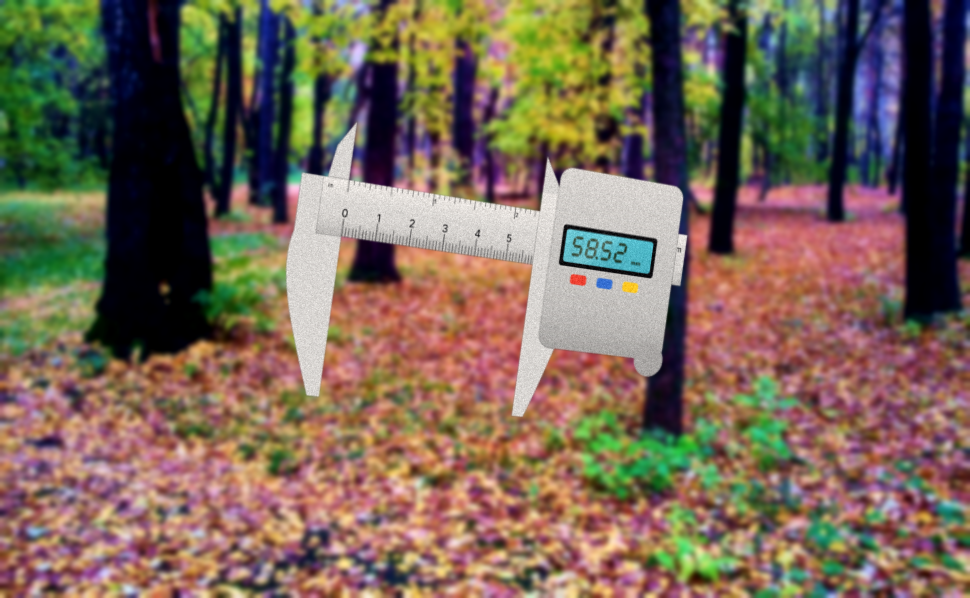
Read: 58.52,mm
